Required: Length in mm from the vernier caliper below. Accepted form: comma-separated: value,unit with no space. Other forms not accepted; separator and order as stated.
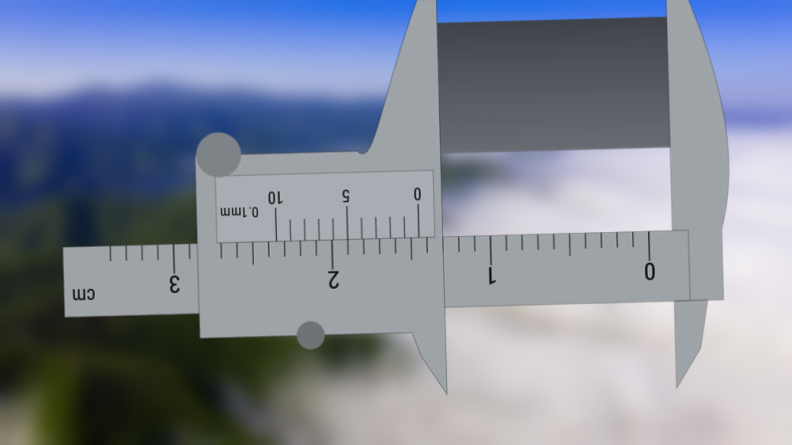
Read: 14.5,mm
